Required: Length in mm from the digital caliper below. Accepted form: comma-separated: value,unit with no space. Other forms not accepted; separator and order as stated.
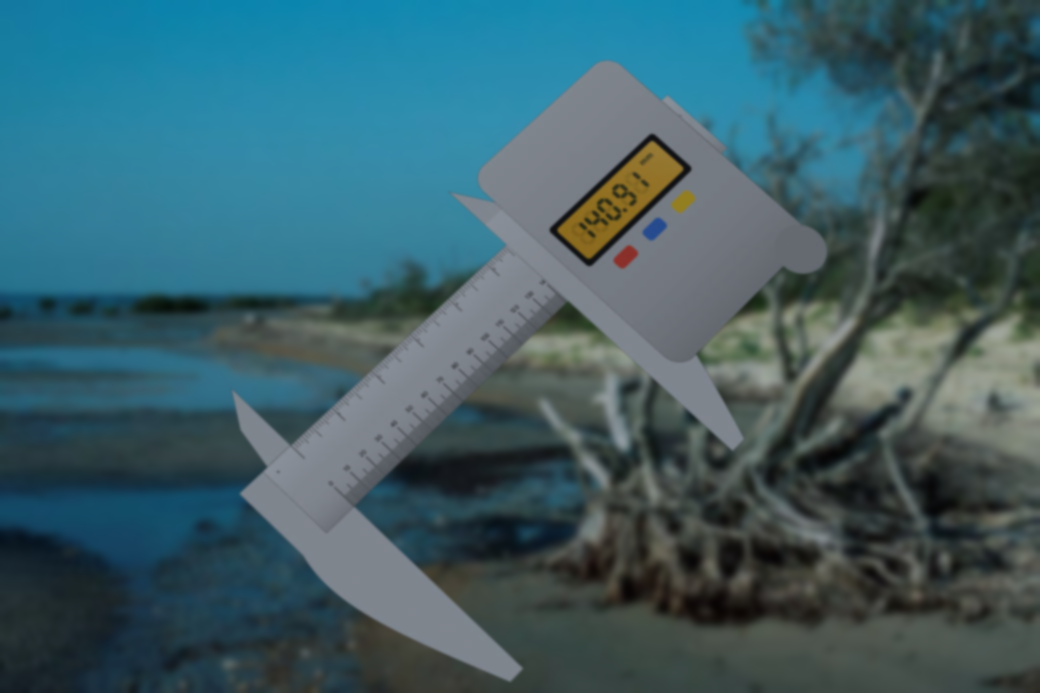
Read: 140.91,mm
